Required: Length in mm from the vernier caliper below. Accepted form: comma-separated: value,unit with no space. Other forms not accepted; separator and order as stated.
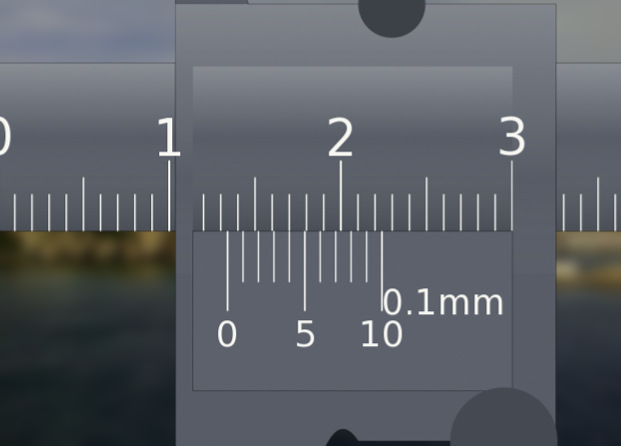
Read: 13.4,mm
